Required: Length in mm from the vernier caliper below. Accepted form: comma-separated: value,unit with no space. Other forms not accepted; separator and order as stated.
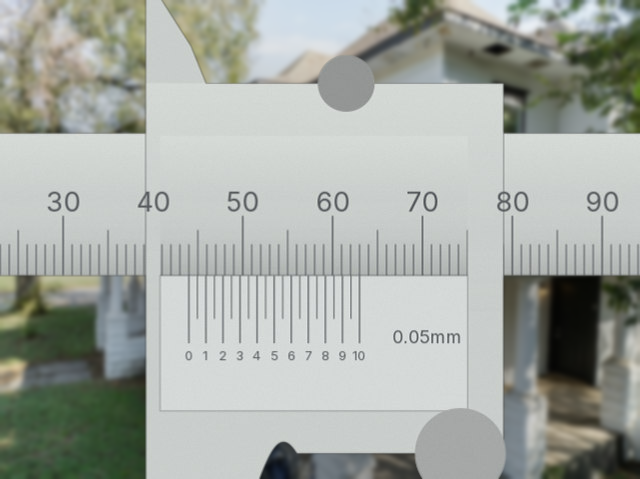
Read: 44.0,mm
